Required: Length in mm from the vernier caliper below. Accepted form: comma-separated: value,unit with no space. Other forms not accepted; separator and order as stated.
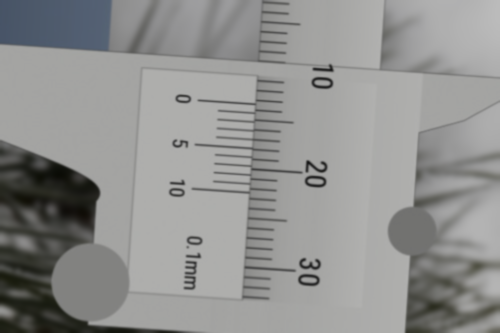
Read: 13.4,mm
